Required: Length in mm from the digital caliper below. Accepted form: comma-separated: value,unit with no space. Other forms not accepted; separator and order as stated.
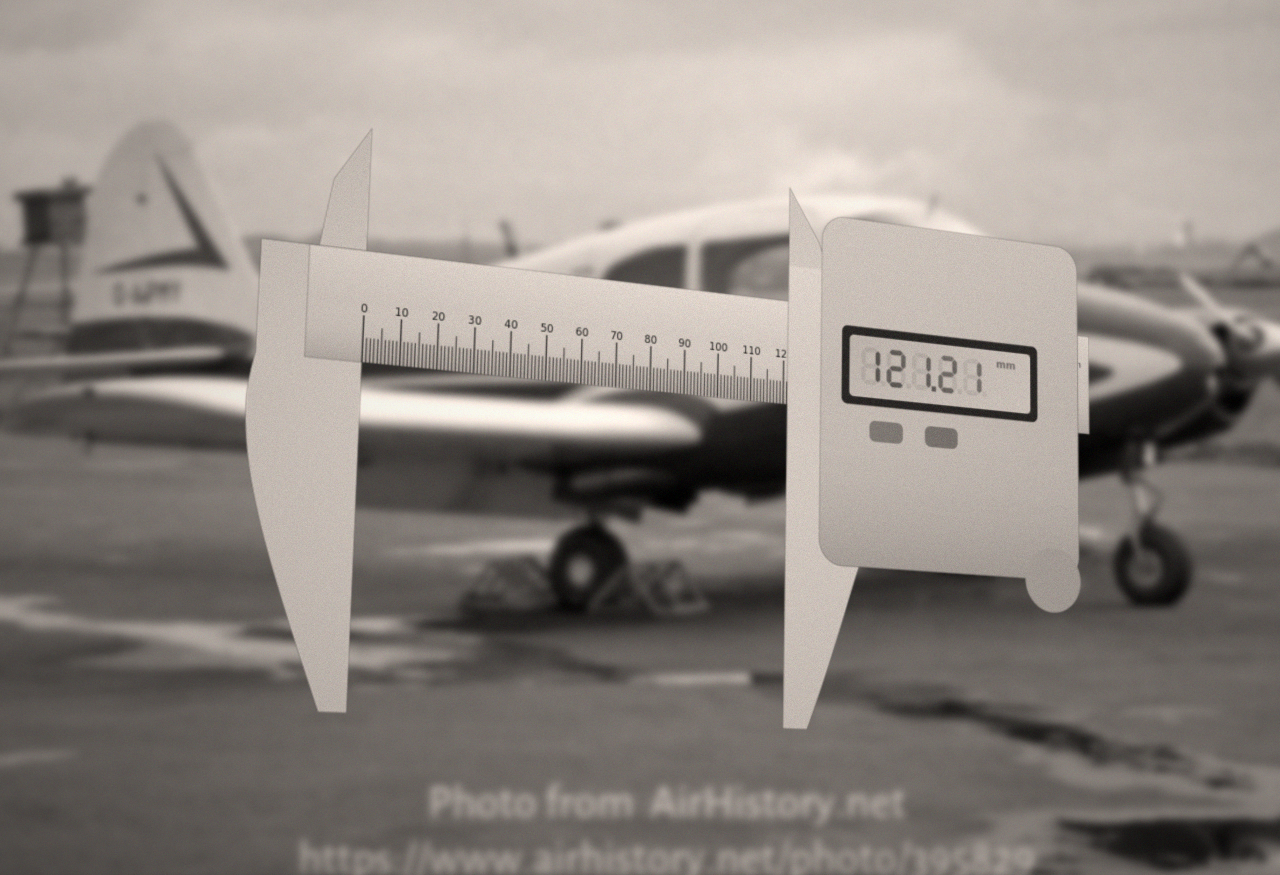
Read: 121.21,mm
